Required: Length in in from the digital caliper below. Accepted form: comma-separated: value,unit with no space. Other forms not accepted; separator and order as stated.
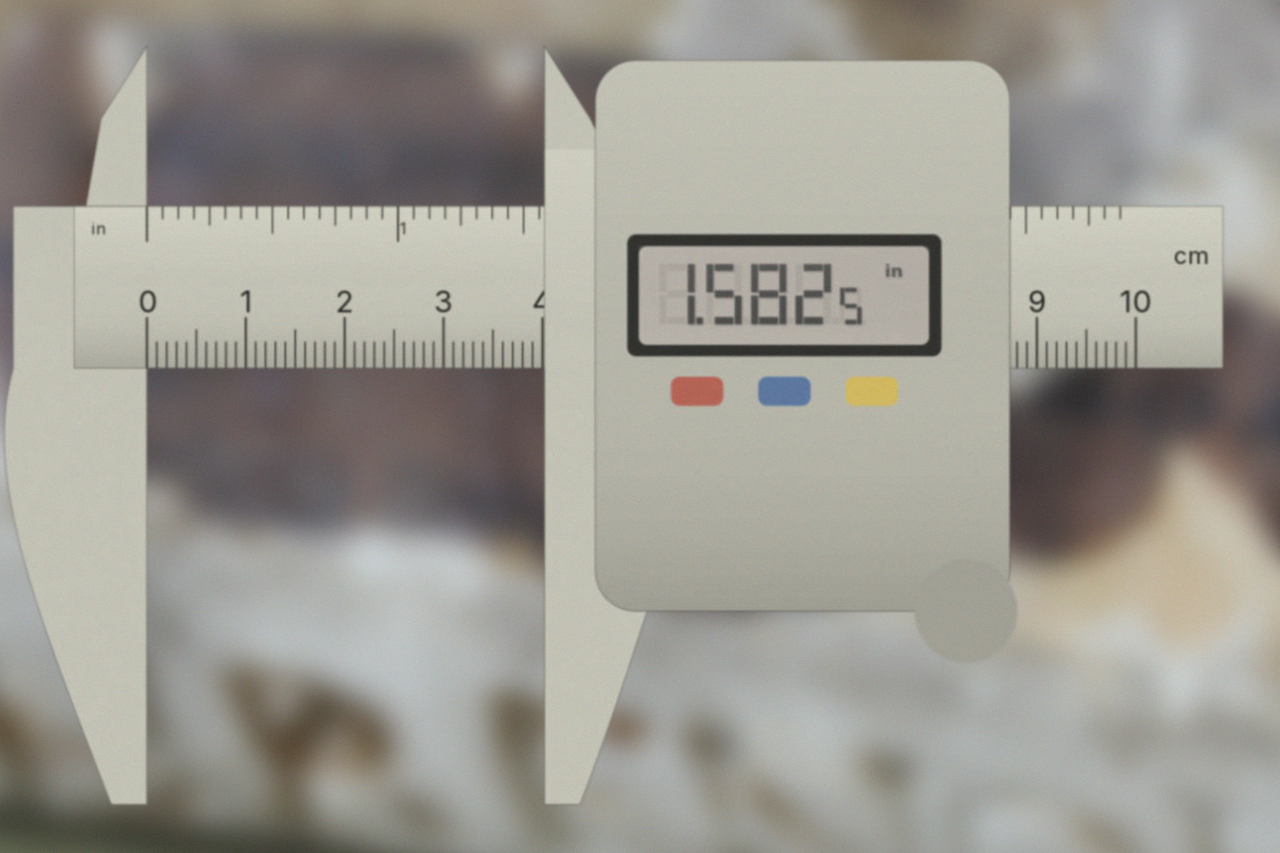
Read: 1.5825,in
